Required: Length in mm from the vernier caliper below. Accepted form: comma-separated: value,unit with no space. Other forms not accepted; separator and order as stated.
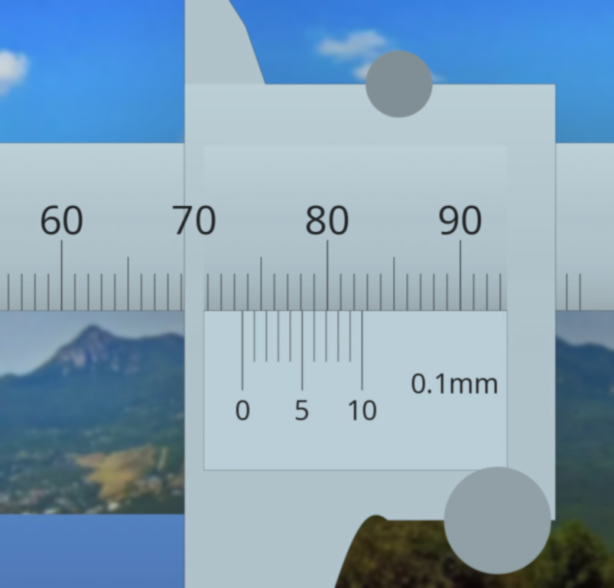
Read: 73.6,mm
